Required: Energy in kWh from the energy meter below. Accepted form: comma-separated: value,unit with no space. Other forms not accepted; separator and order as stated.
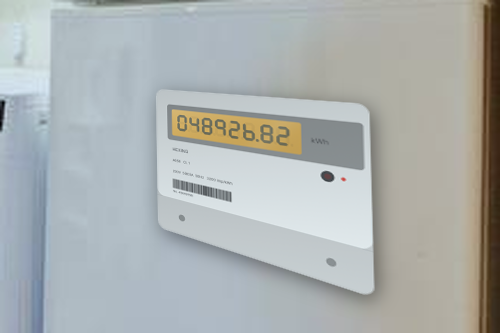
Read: 48926.82,kWh
